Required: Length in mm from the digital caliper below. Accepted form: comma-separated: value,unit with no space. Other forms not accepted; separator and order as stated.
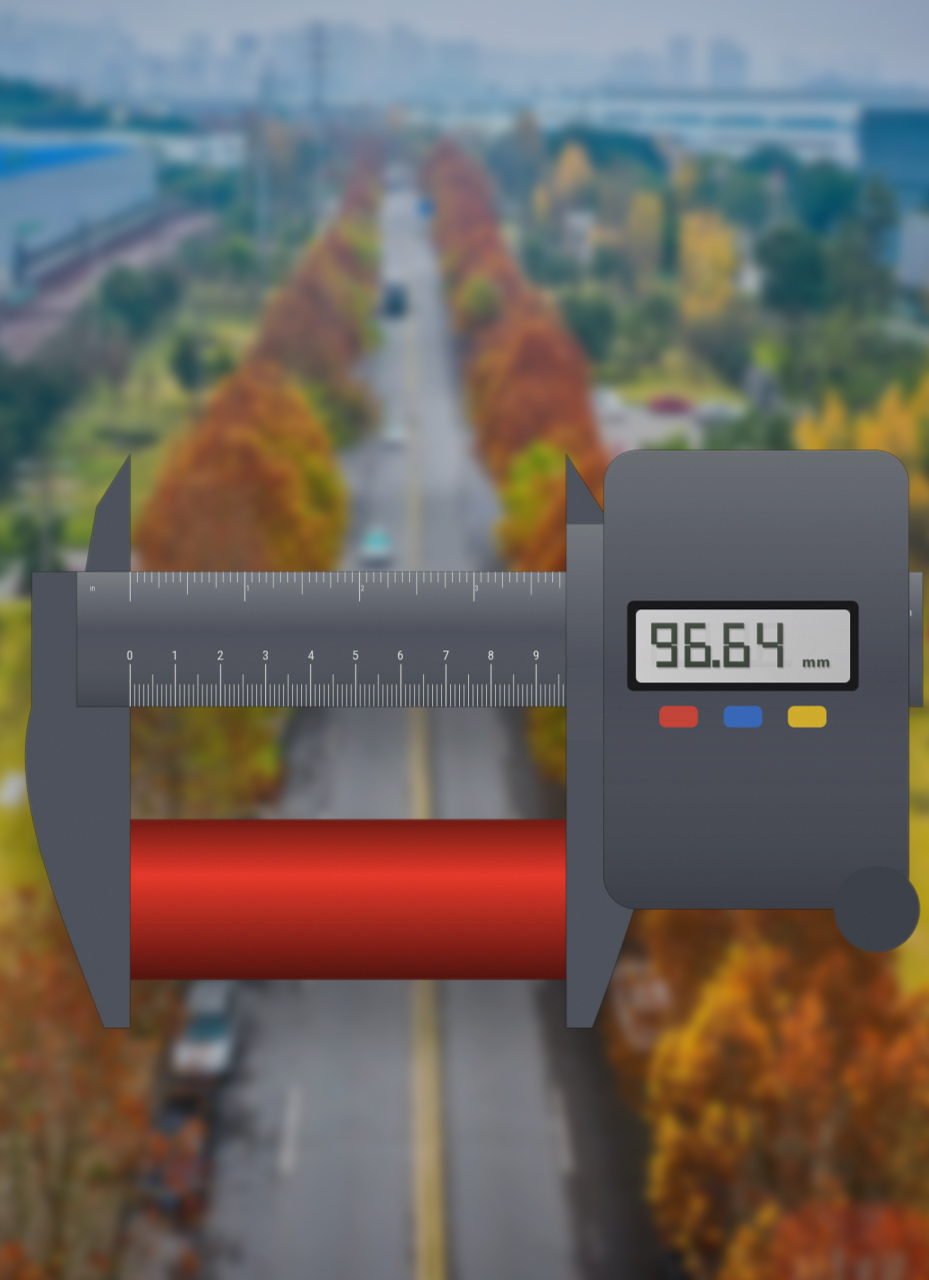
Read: 96.64,mm
